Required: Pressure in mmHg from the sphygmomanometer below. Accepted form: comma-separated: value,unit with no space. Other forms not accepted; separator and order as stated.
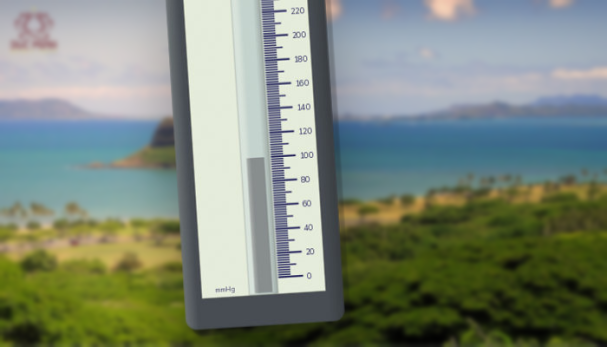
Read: 100,mmHg
